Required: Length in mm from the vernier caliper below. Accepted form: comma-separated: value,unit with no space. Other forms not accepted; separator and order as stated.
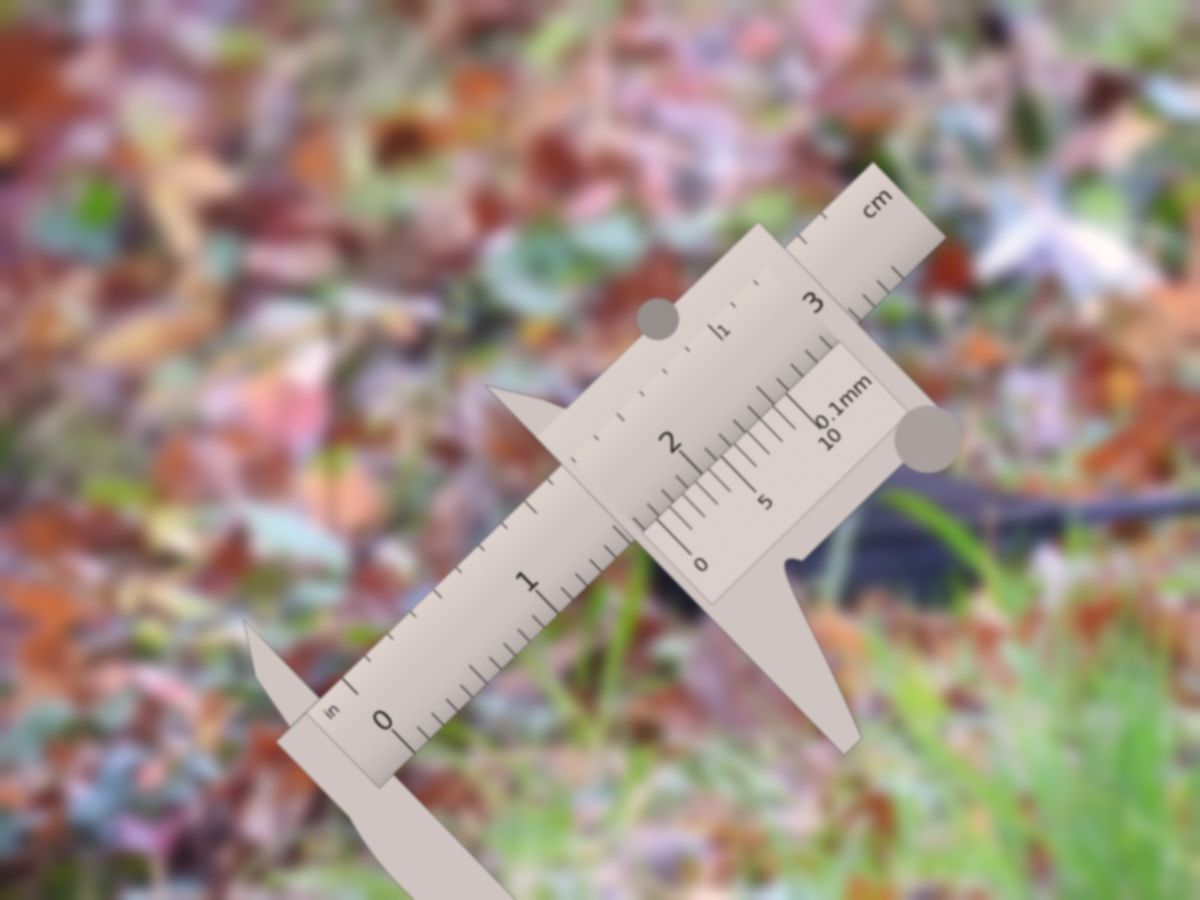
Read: 16.8,mm
